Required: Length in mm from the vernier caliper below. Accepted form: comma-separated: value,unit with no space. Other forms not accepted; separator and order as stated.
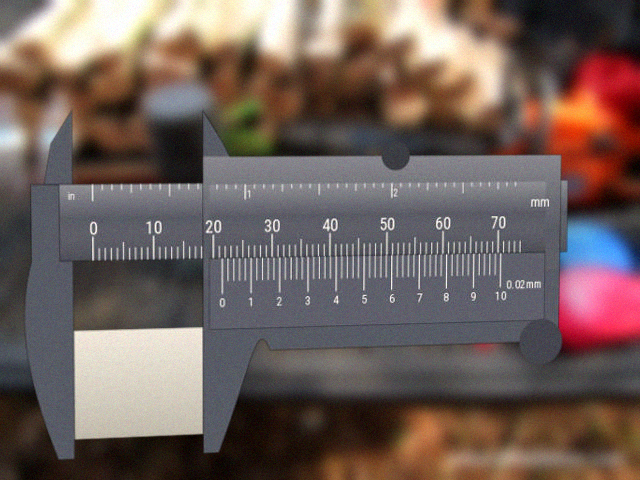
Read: 21.5,mm
